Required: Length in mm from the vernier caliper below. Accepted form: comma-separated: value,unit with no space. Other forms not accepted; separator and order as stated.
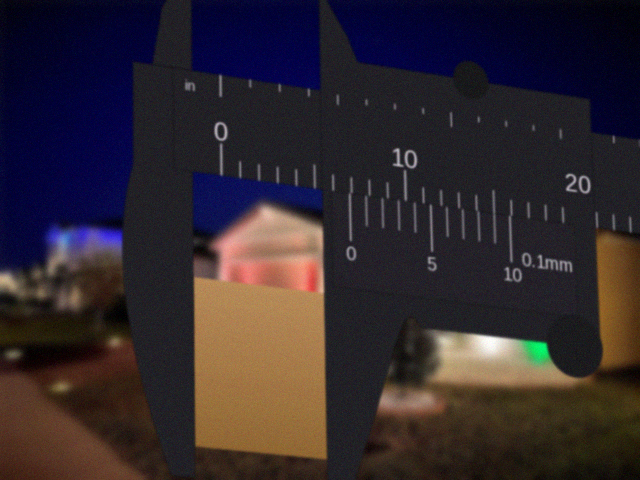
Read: 6.9,mm
